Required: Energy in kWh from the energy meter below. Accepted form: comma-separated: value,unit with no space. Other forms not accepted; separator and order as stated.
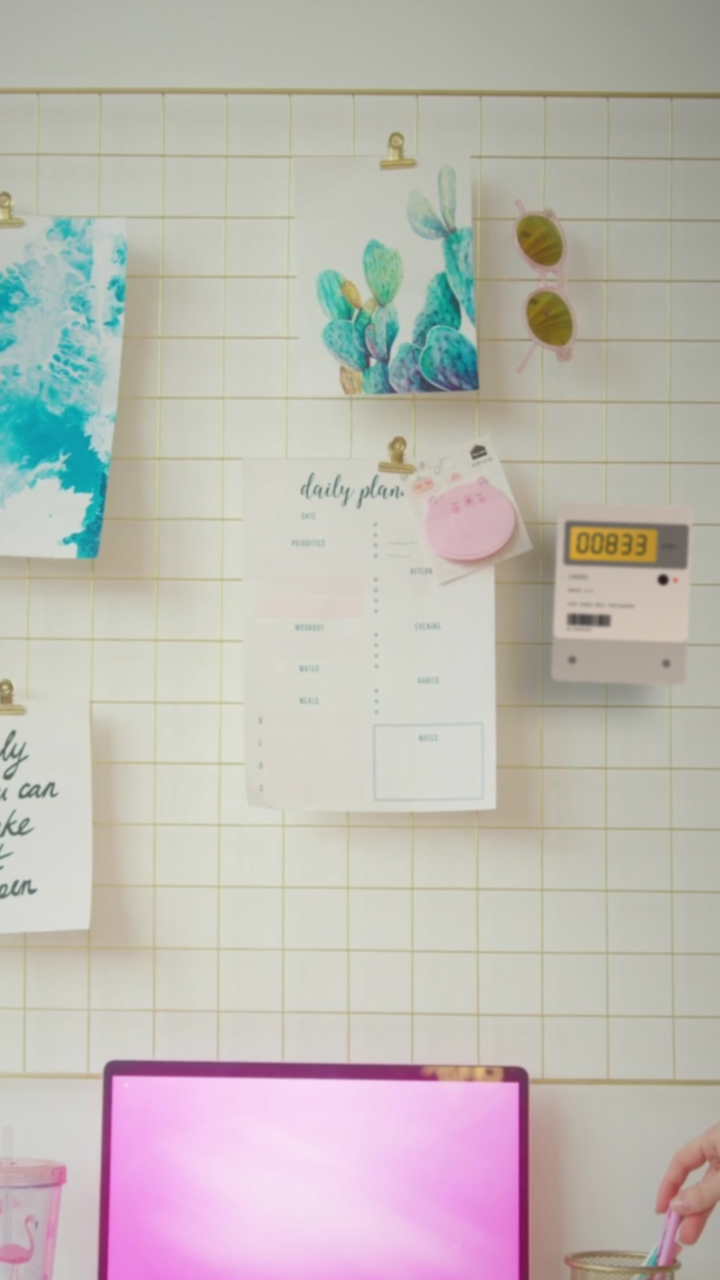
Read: 833,kWh
